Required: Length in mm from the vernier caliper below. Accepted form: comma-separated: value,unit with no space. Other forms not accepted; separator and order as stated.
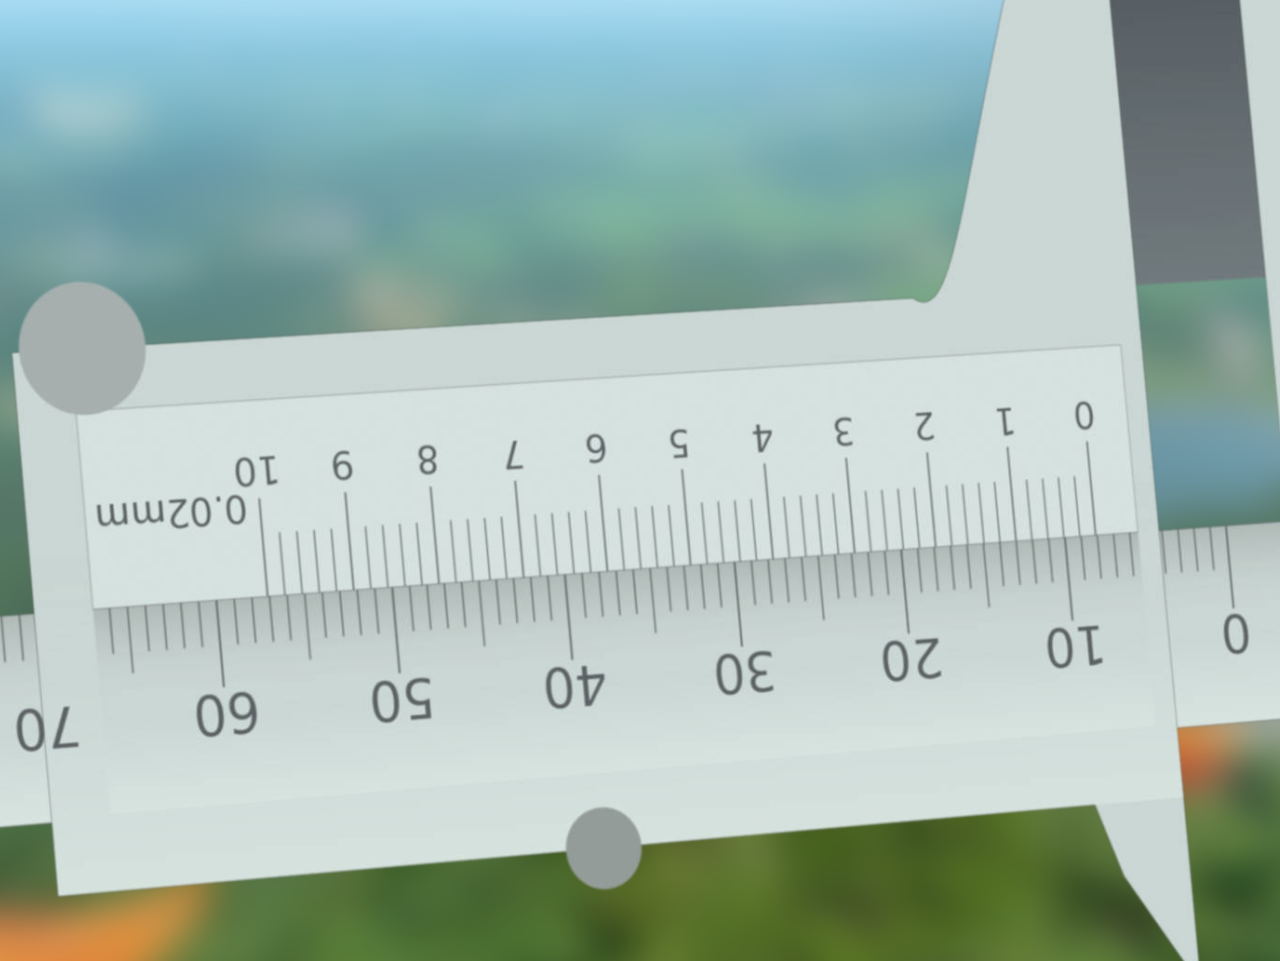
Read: 8.1,mm
